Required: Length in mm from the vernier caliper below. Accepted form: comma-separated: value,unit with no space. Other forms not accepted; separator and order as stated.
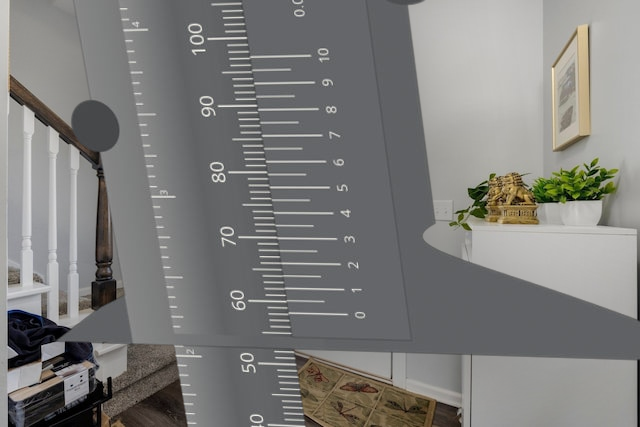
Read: 58.2,mm
